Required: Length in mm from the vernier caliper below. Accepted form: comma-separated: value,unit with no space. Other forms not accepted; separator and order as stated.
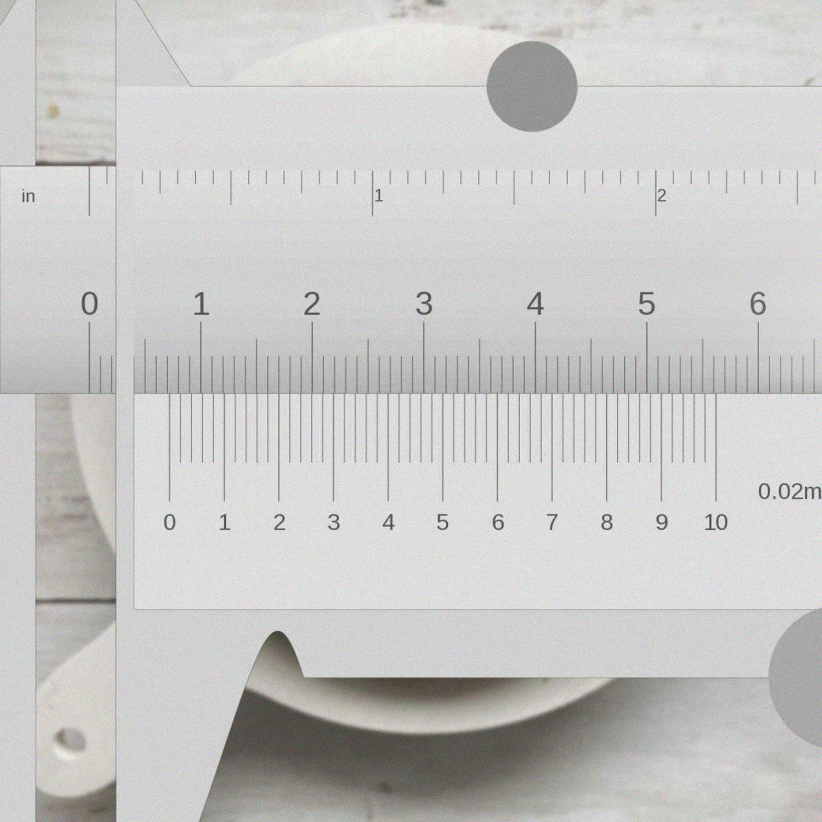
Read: 7.2,mm
